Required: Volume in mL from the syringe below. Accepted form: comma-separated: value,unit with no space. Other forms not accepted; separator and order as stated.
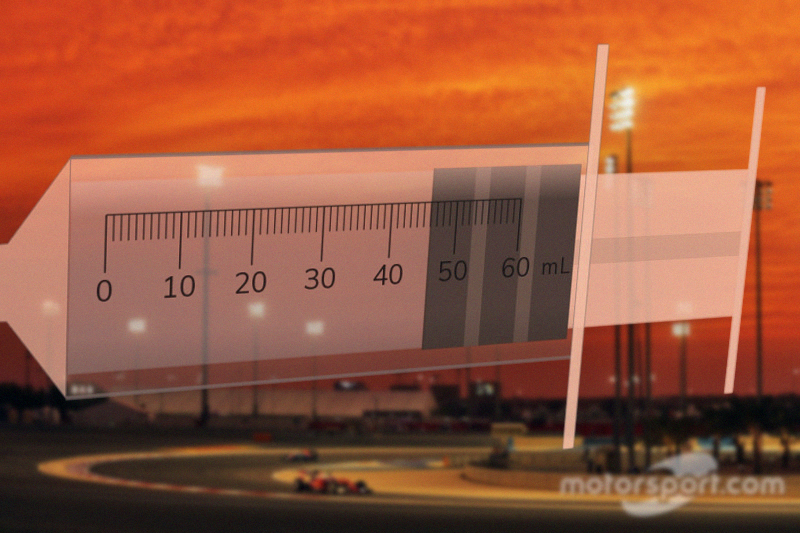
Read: 46,mL
